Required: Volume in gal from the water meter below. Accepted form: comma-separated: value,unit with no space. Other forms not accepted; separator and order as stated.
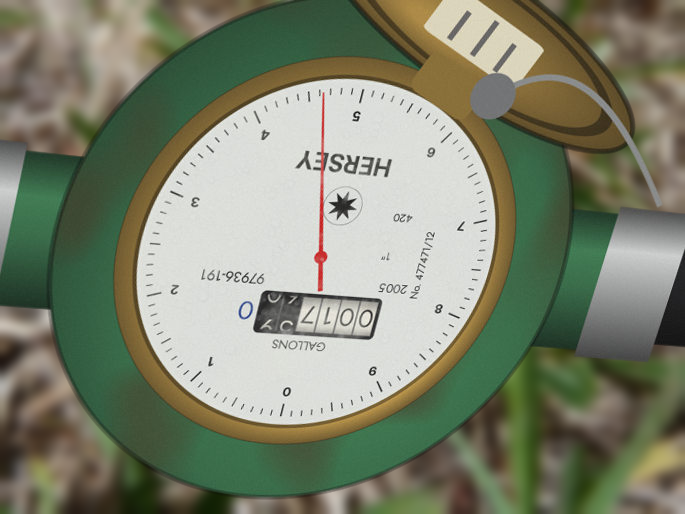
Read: 17594.6,gal
